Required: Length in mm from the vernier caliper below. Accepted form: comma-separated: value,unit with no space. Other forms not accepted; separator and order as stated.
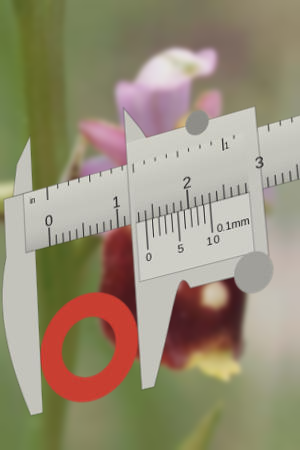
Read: 14.0,mm
